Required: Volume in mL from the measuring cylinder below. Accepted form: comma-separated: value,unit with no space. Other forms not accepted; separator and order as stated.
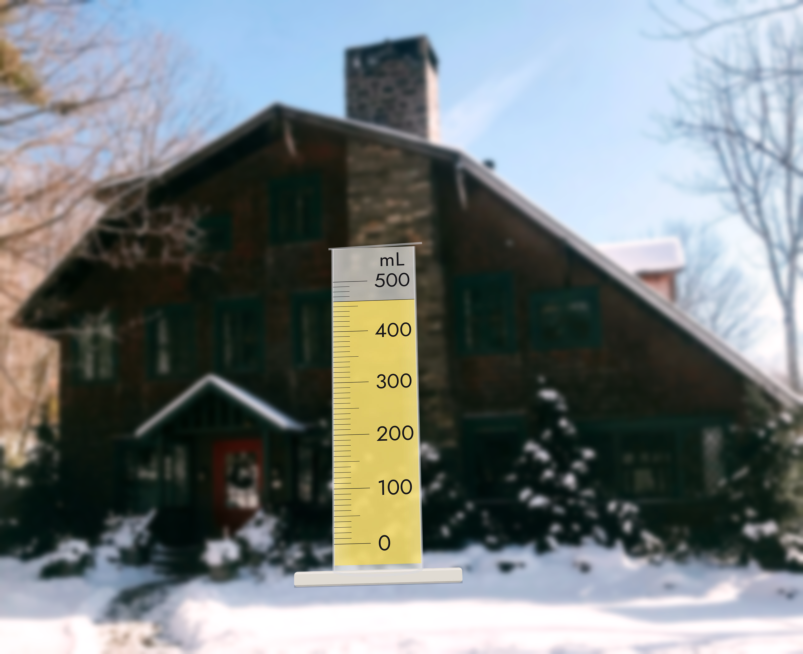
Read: 460,mL
